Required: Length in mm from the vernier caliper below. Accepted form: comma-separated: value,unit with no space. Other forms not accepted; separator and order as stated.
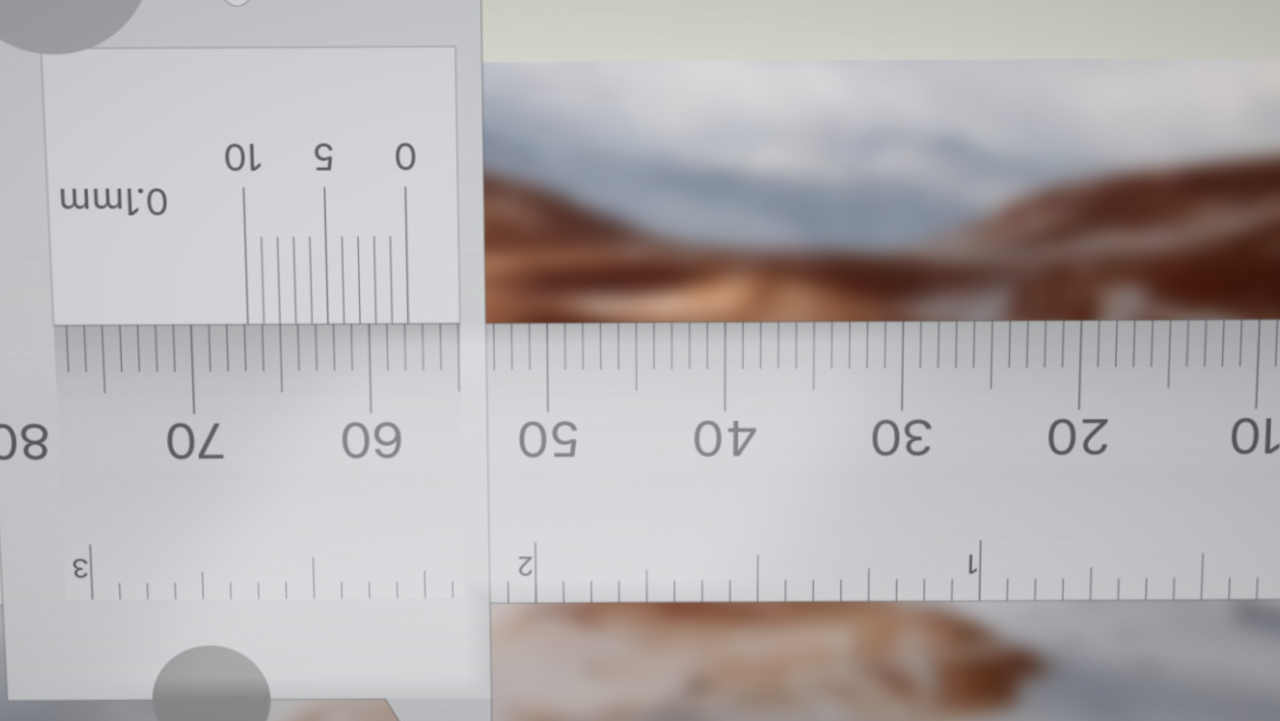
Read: 57.8,mm
